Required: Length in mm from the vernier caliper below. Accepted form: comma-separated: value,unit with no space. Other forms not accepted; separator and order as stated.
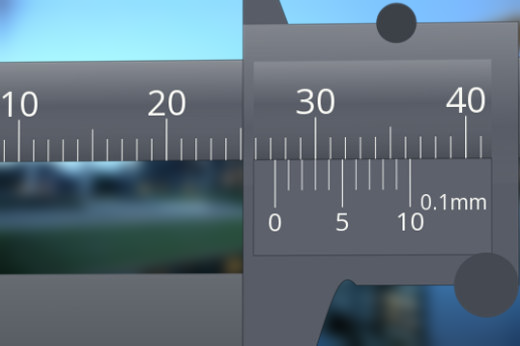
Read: 27.3,mm
